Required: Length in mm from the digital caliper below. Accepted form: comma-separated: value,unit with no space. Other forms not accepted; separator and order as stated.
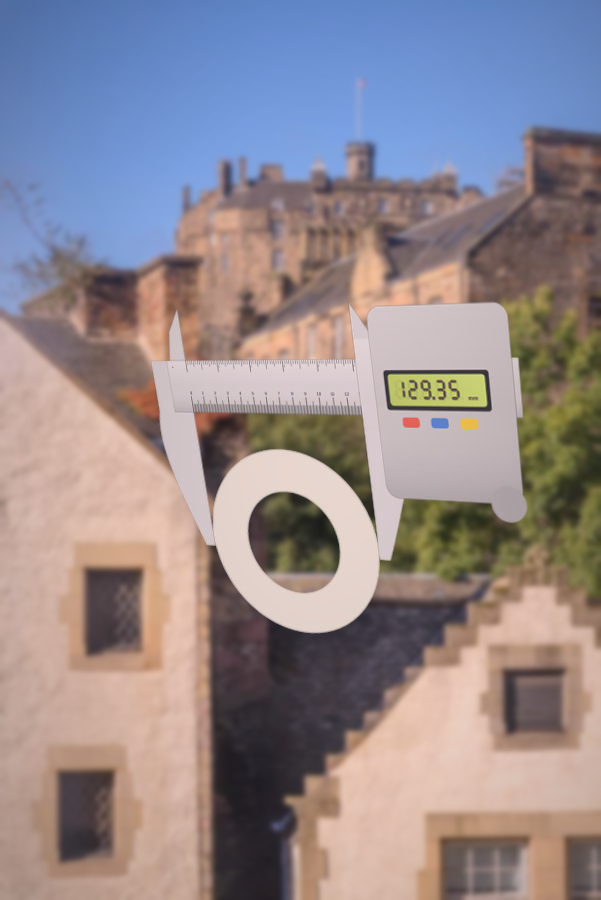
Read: 129.35,mm
